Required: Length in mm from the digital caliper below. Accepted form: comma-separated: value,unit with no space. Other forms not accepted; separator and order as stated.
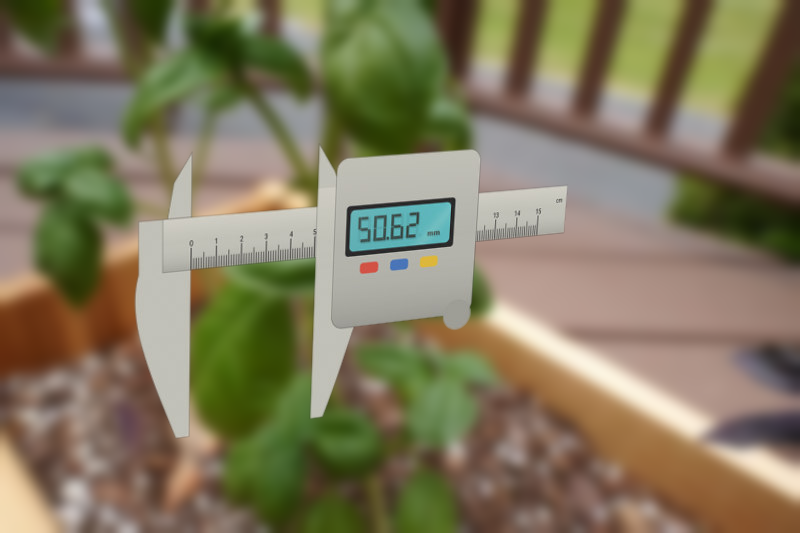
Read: 50.62,mm
